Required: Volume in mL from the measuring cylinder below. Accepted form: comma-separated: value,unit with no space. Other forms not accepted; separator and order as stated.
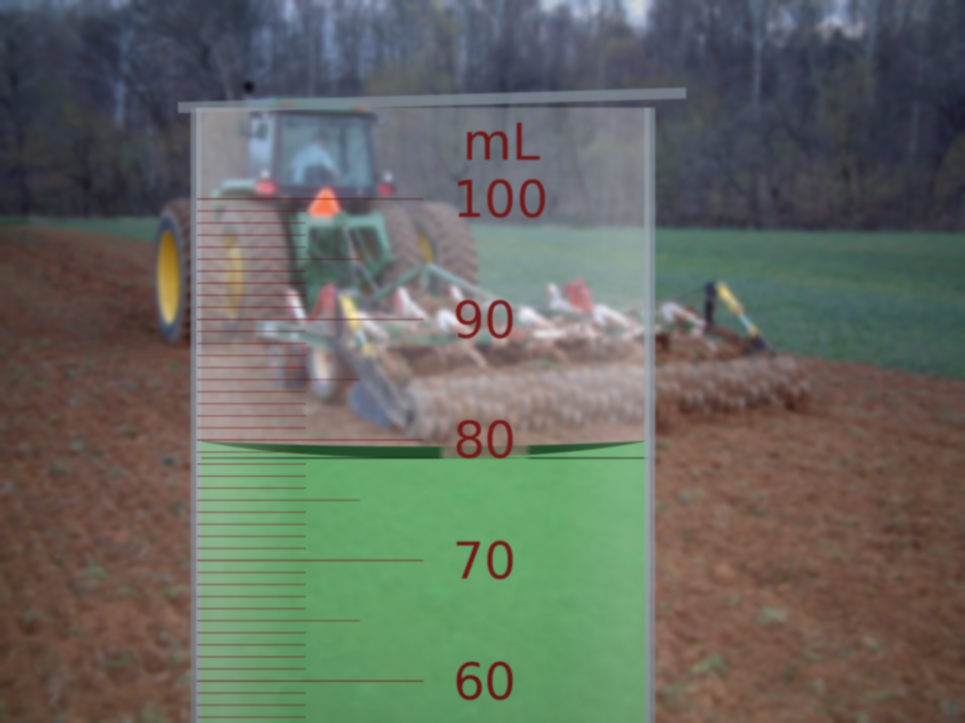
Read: 78.5,mL
